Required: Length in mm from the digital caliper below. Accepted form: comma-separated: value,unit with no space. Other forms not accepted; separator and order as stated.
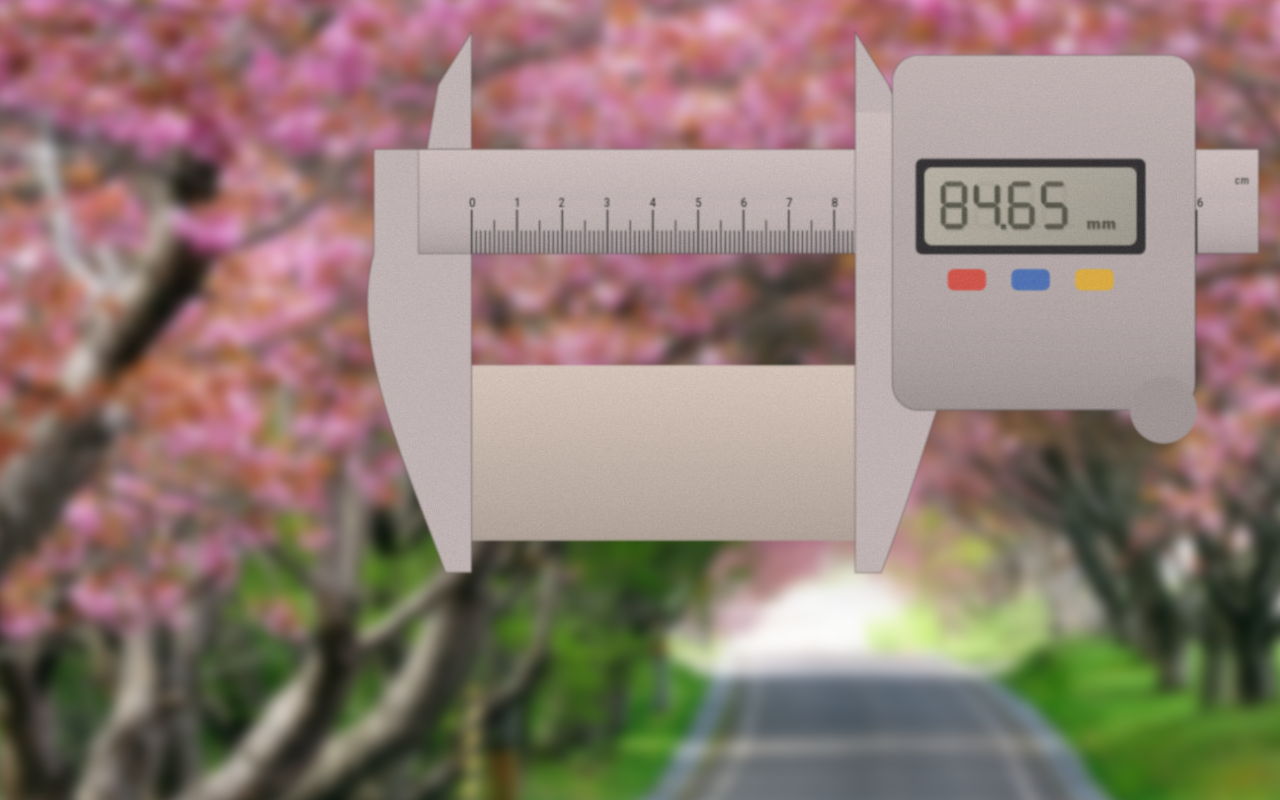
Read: 84.65,mm
